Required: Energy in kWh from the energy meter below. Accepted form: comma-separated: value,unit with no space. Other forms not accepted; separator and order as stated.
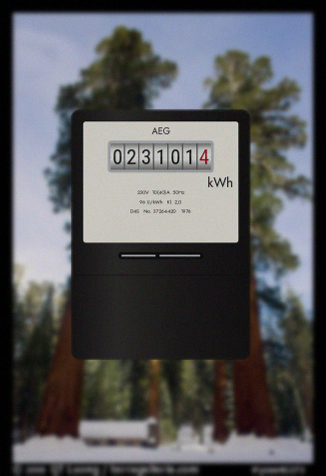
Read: 23101.4,kWh
